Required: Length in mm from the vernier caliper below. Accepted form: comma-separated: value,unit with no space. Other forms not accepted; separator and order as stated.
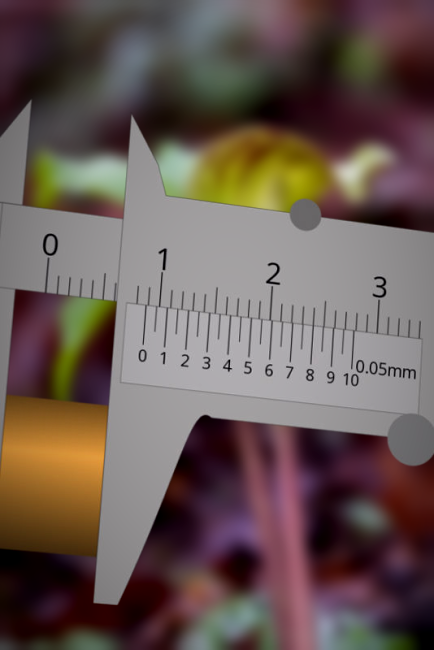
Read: 8.8,mm
